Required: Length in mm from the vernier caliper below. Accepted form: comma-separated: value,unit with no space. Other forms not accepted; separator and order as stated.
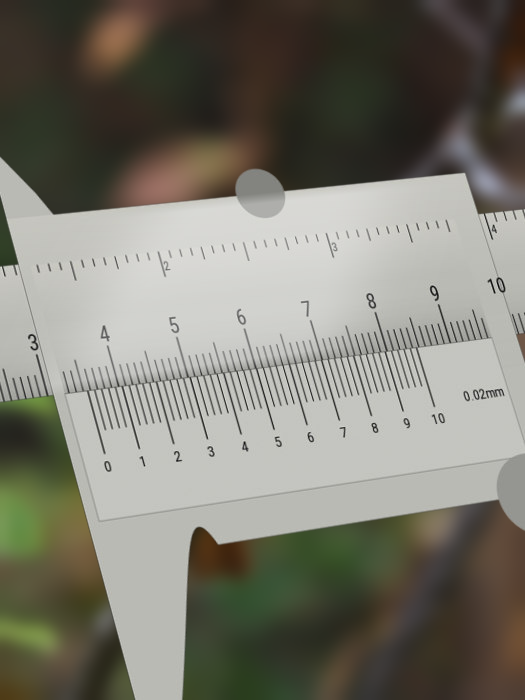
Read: 35.6,mm
